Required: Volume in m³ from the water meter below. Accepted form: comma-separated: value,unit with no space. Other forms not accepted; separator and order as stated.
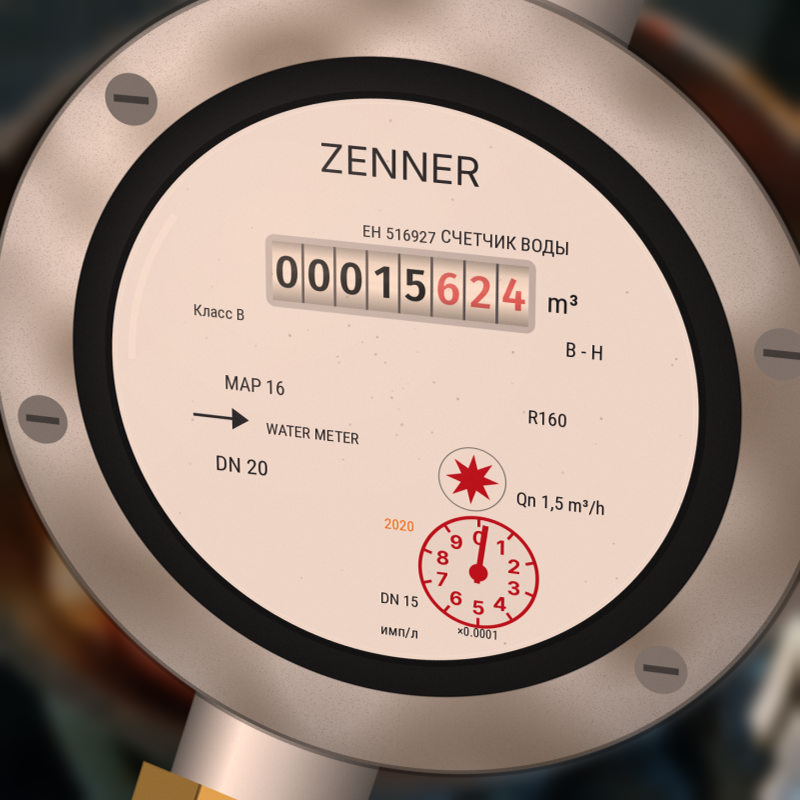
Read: 15.6240,m³
